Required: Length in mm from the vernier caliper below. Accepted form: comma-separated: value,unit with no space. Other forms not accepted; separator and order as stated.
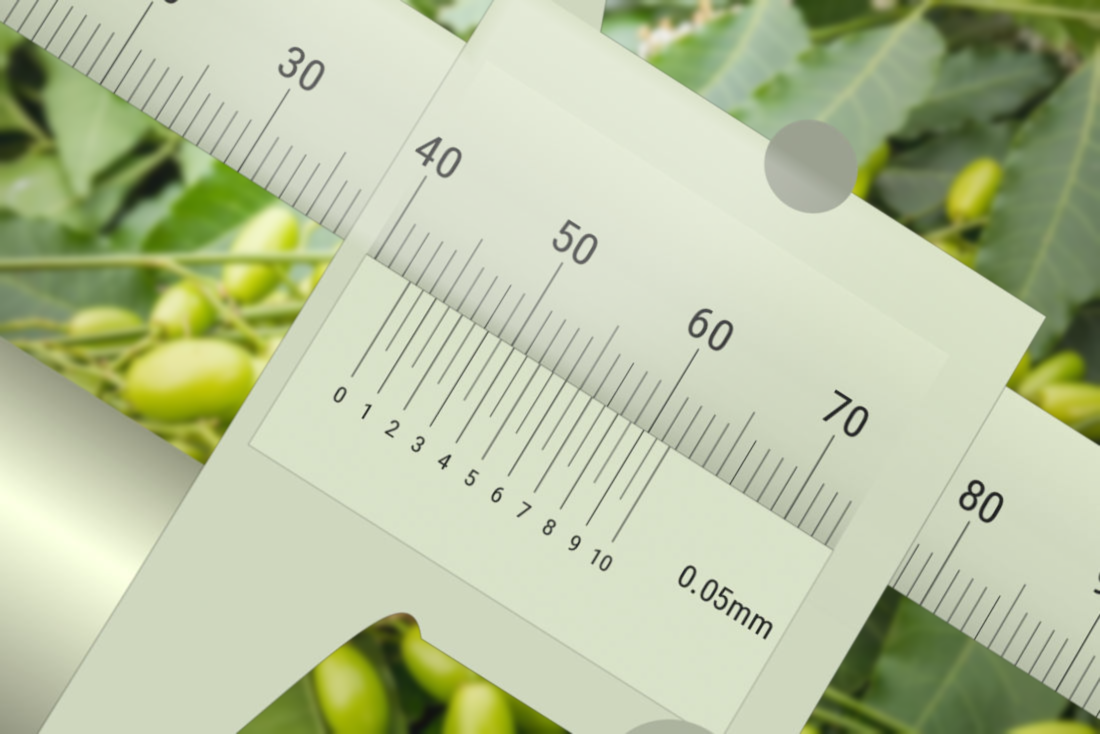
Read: 42.6,mm
